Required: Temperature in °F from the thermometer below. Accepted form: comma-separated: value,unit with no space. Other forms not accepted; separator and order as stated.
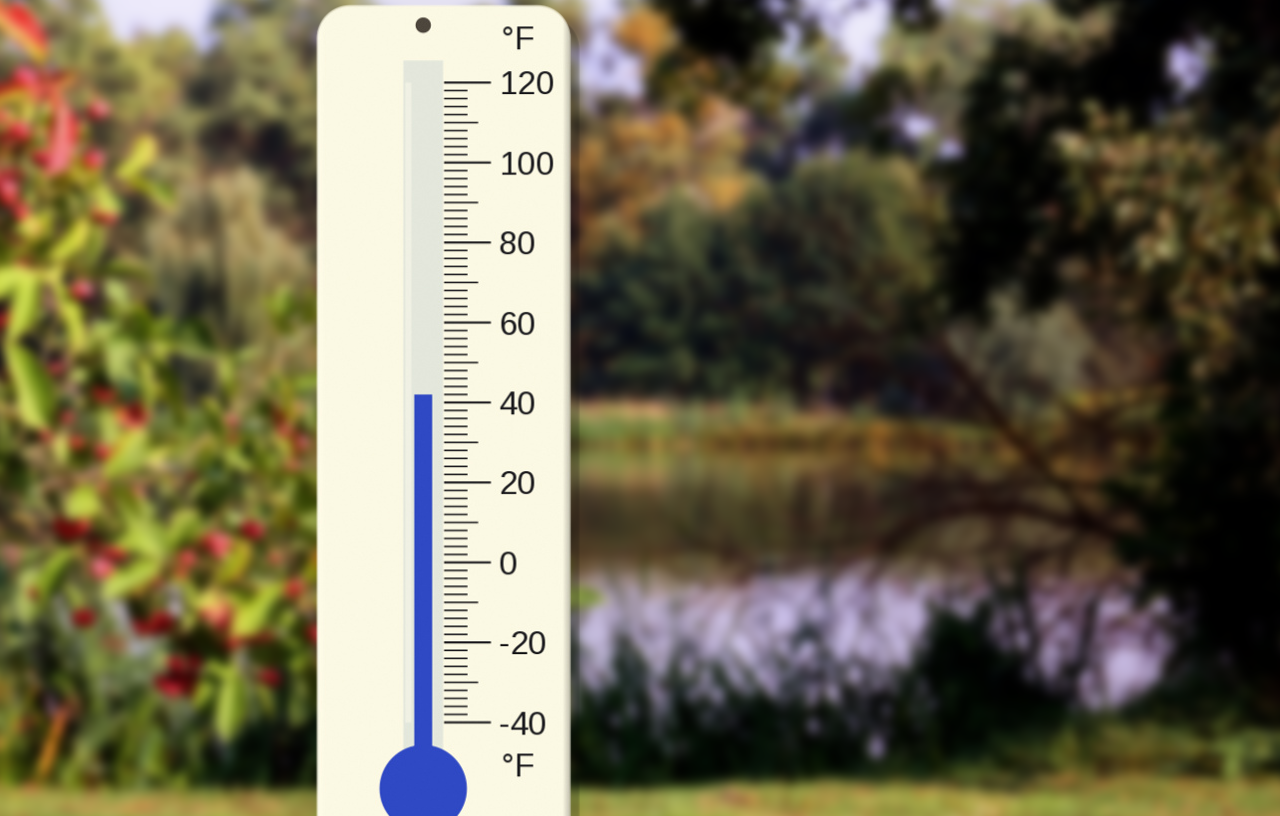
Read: 42,°F
